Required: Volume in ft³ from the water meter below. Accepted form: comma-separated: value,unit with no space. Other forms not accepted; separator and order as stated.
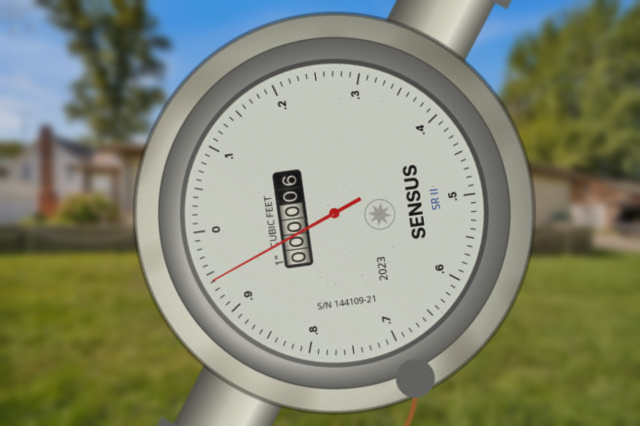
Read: 5.94,ft³
